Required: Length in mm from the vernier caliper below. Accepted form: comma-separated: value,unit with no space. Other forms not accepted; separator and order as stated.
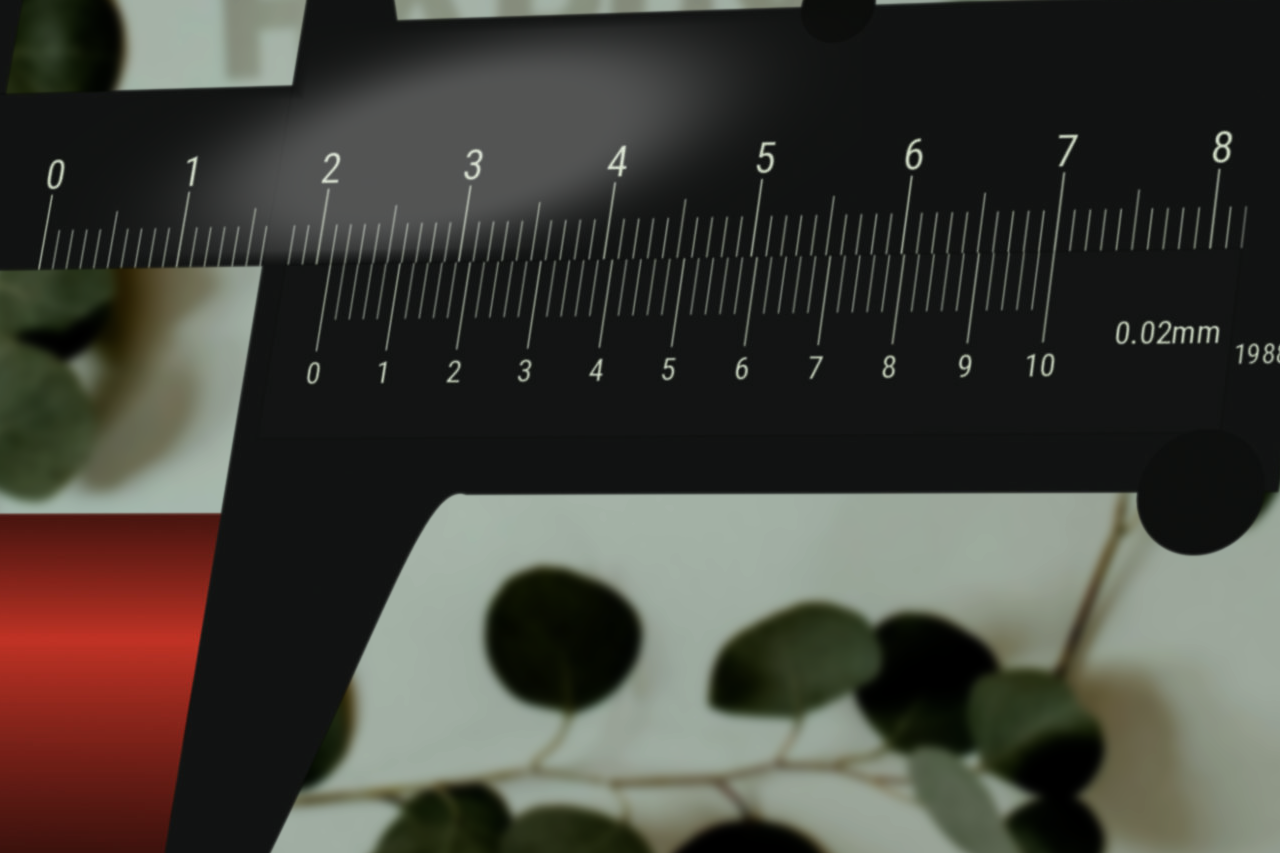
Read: 21.0,mm
